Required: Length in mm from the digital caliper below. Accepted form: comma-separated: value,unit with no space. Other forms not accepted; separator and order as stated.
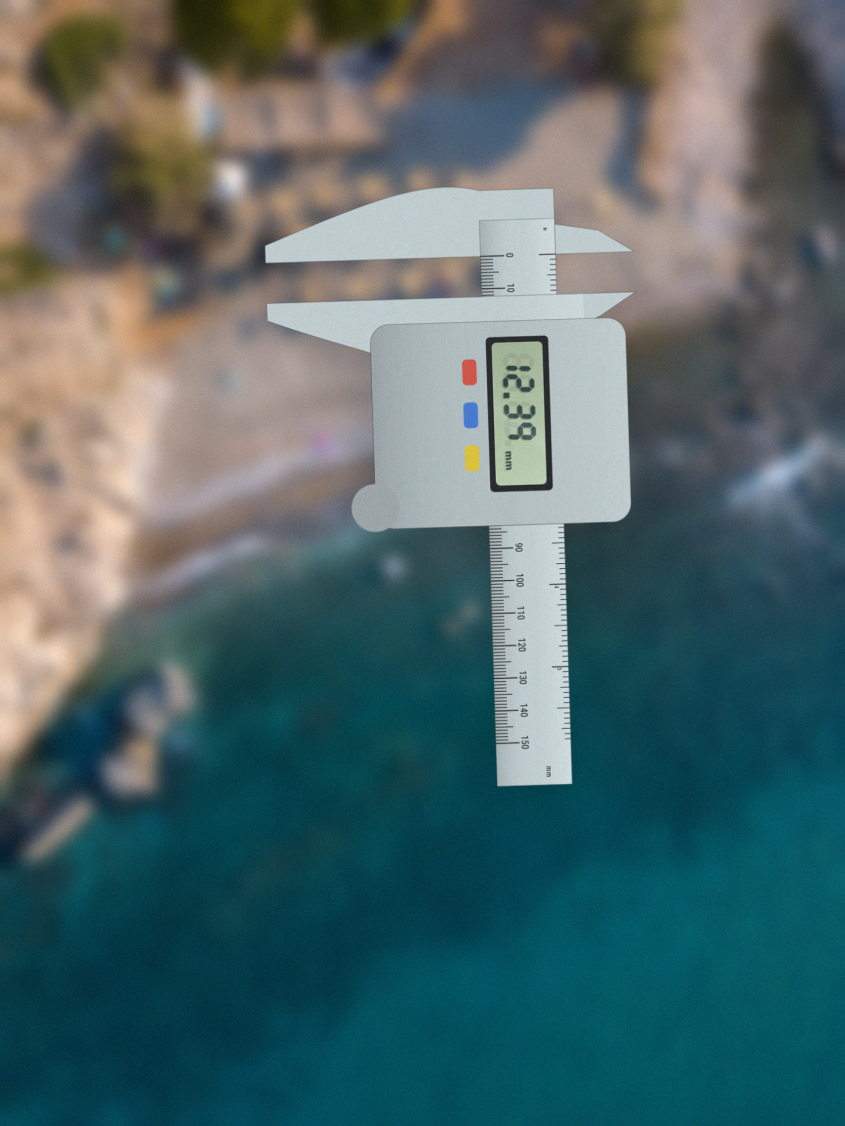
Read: 12.39,mm
